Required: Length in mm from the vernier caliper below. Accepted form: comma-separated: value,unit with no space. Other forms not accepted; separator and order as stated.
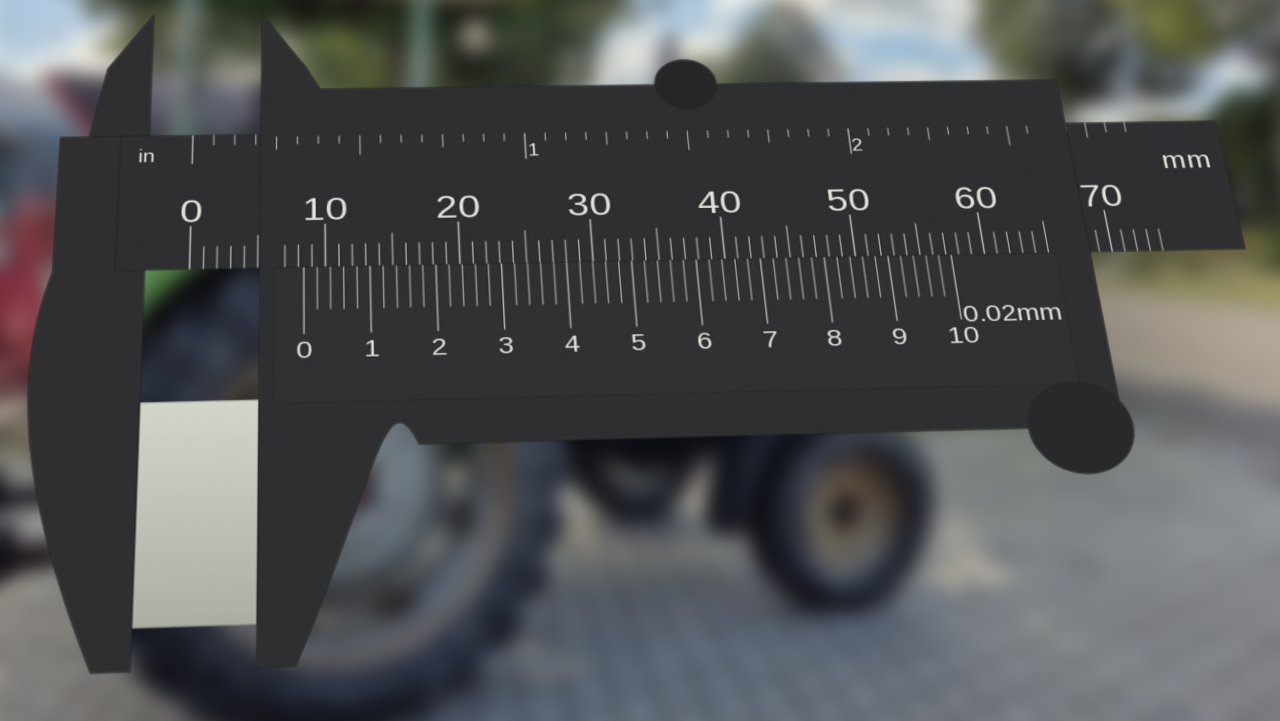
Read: 8.4,mm
